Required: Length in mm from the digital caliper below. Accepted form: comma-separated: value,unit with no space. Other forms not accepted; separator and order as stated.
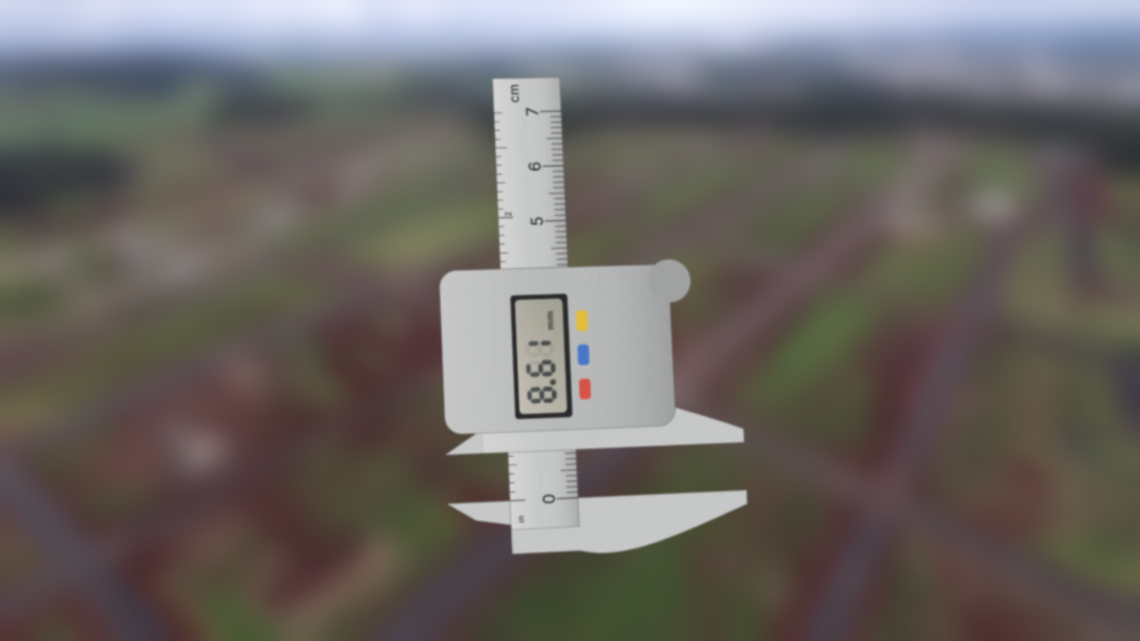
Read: 8.61,mm
